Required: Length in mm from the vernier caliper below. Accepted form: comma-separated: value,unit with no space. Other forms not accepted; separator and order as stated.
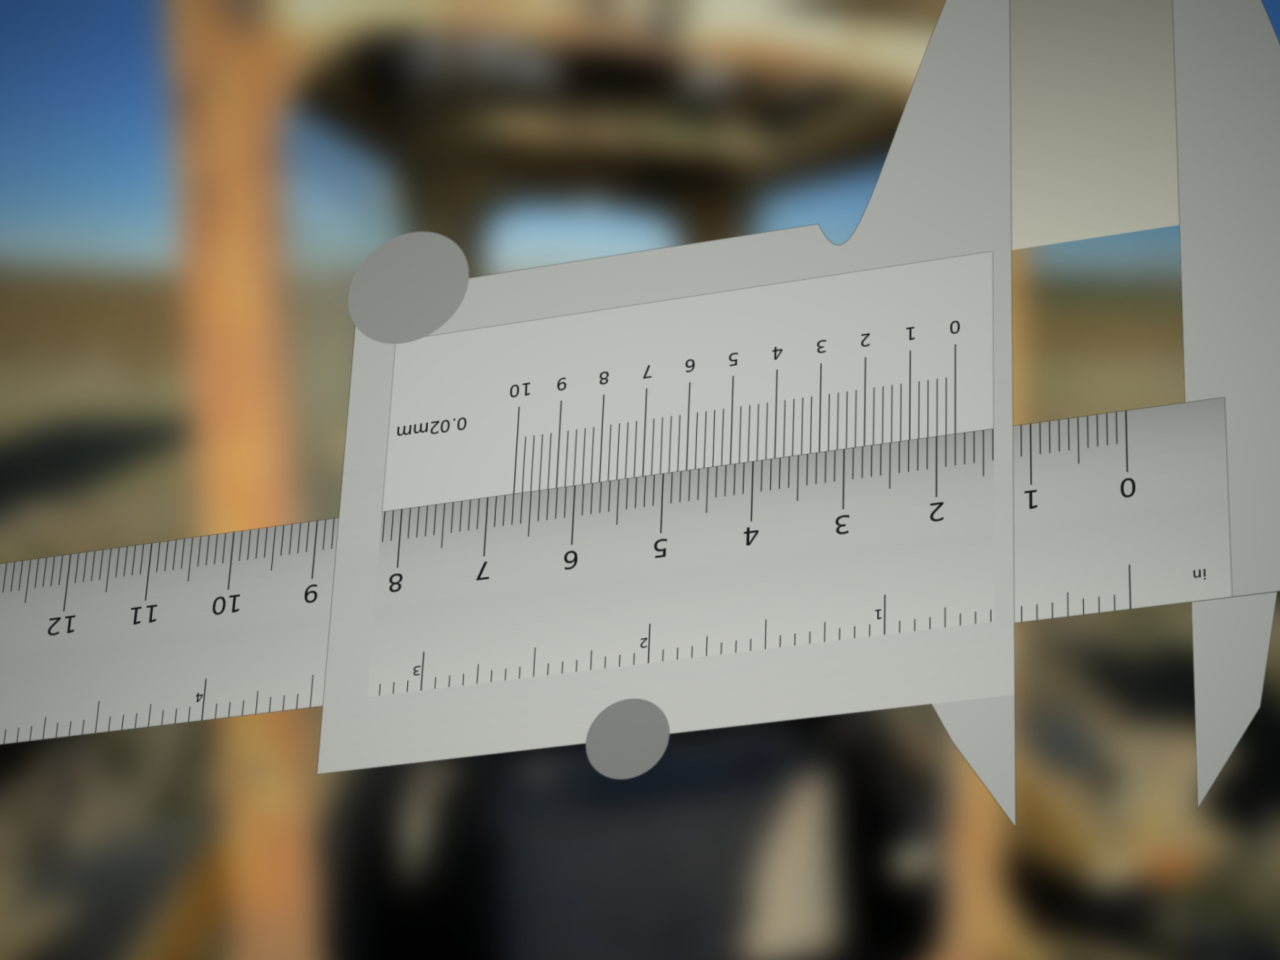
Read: 18.0,mm
